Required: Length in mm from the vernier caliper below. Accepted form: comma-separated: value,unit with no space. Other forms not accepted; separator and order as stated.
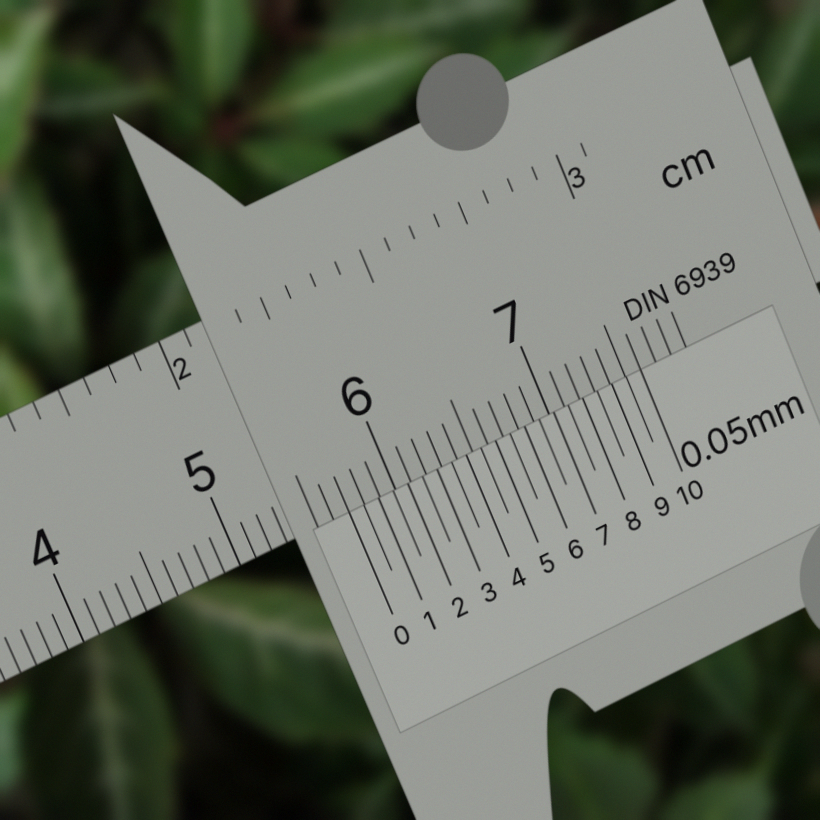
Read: 57.0,mm
